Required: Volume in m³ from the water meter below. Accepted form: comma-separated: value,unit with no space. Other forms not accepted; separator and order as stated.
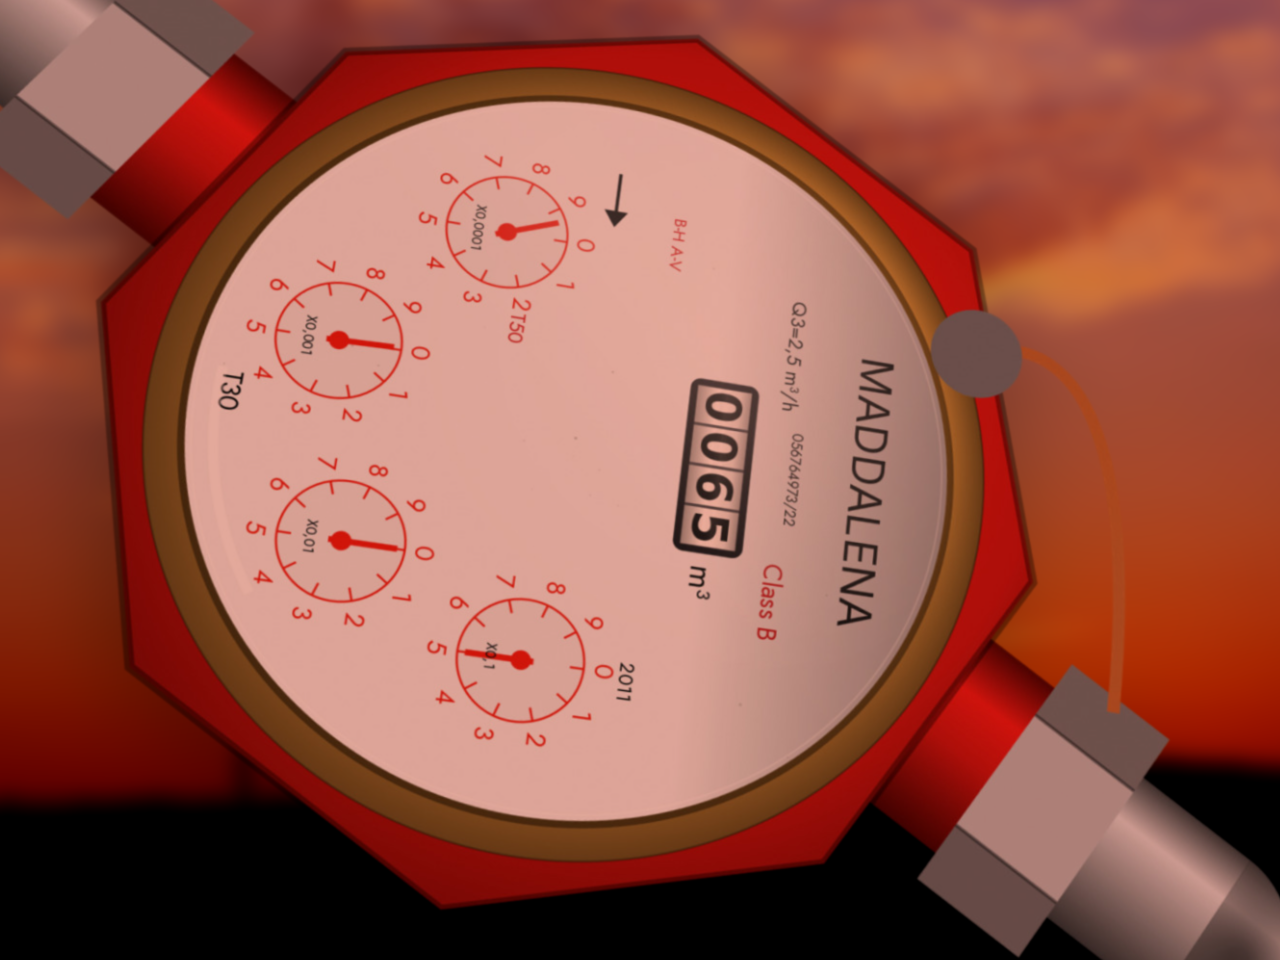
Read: 65.4999,m³
